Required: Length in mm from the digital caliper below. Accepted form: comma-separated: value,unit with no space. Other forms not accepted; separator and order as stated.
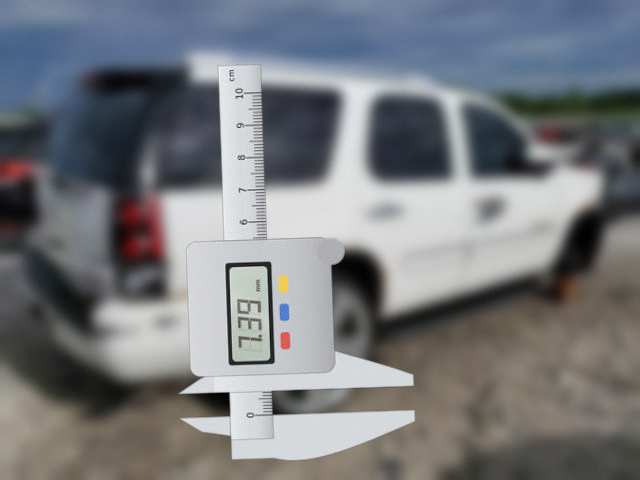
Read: 7.39,mm
